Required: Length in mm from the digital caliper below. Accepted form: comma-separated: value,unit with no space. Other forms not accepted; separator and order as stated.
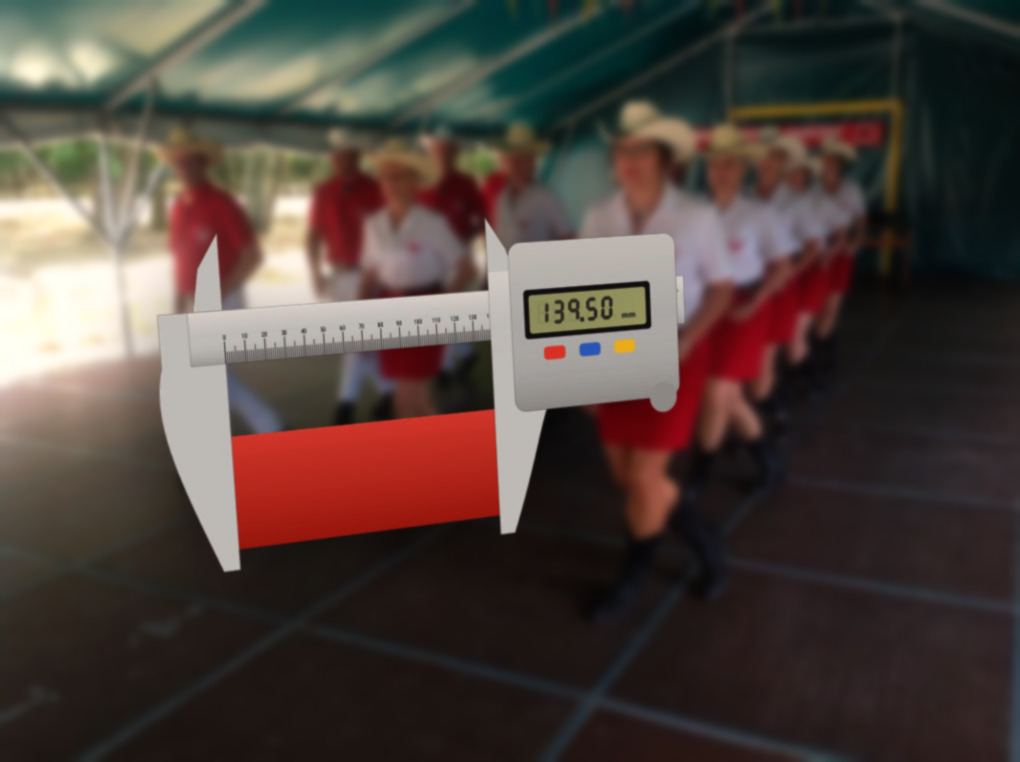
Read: 139.50,mm
